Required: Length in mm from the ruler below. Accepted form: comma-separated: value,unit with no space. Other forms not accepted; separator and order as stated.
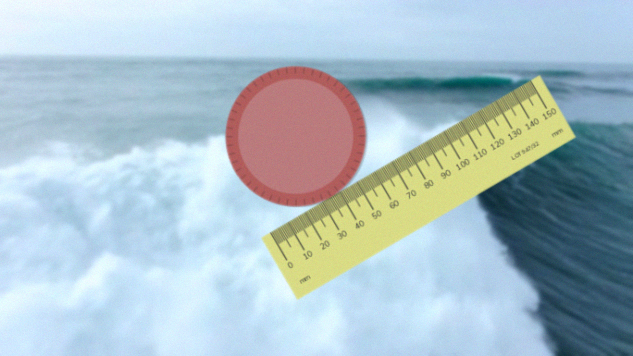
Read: 70,mm
